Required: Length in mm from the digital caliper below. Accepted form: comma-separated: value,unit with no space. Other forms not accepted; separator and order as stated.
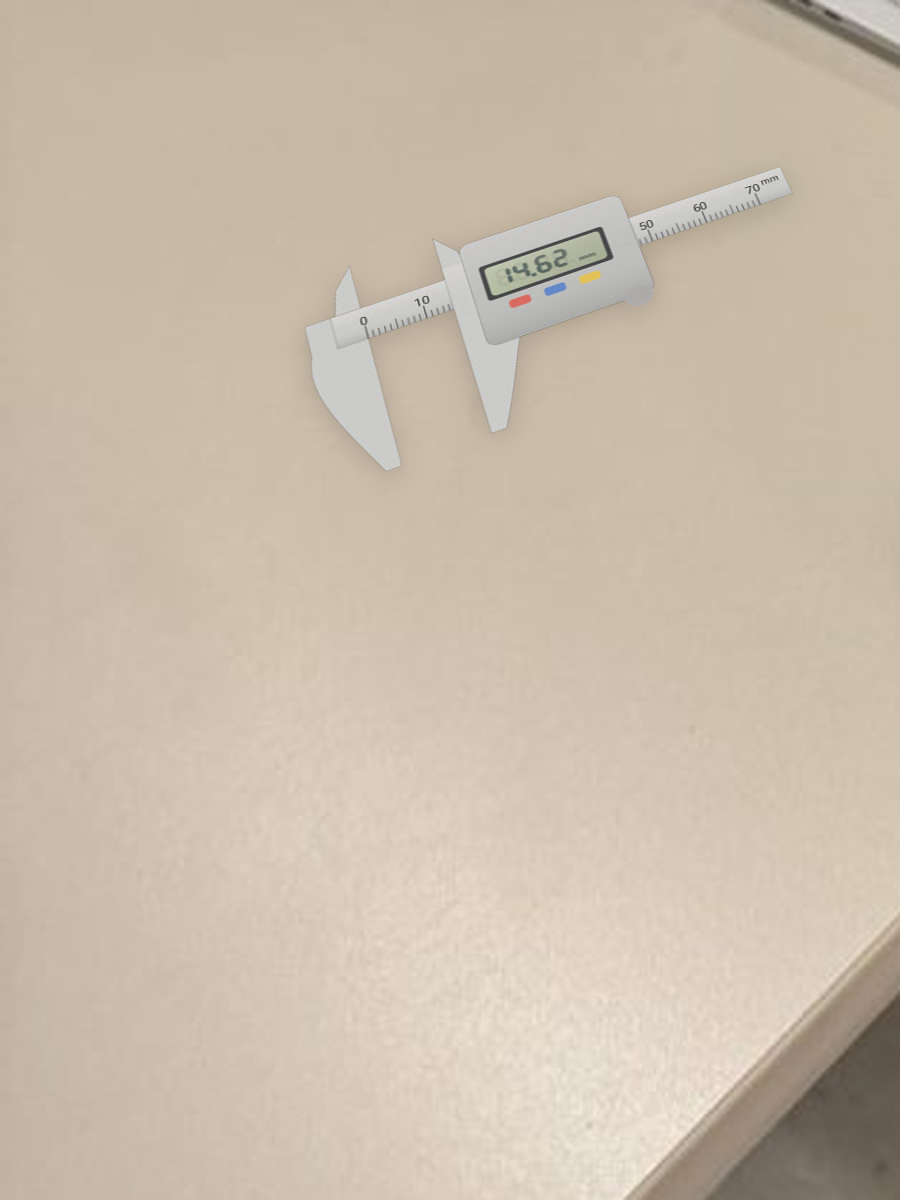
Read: 14.62,mm
